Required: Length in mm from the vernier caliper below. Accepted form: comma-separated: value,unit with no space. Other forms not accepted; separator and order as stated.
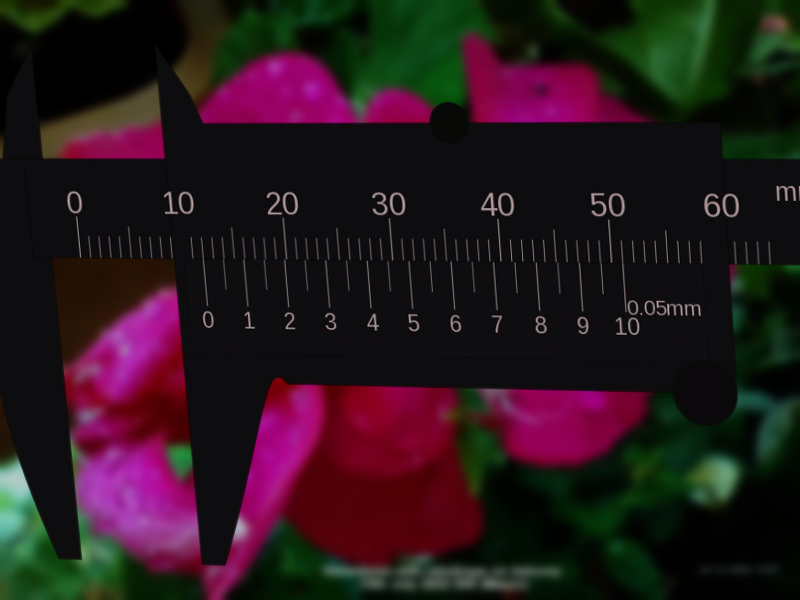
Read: 12.0,mm
